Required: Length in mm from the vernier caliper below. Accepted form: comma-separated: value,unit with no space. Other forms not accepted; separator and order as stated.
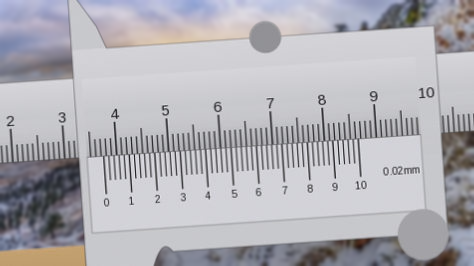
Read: 37.5,mm
